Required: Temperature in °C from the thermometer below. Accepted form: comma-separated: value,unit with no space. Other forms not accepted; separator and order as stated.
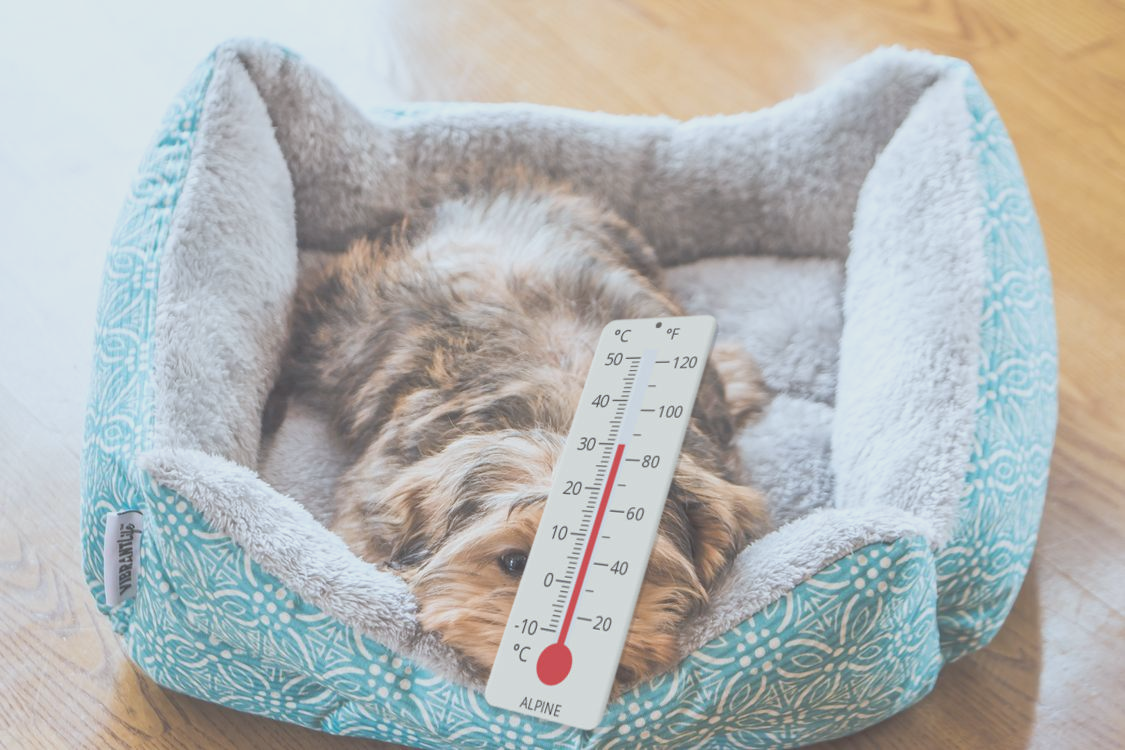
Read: 30,°C
